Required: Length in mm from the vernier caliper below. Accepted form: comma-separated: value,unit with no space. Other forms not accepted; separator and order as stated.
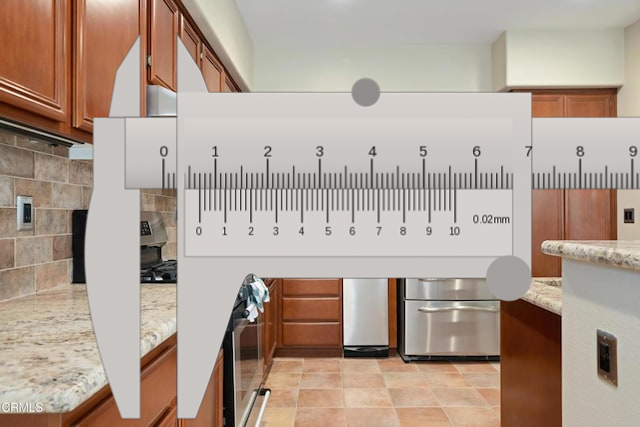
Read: 7.0,mm
